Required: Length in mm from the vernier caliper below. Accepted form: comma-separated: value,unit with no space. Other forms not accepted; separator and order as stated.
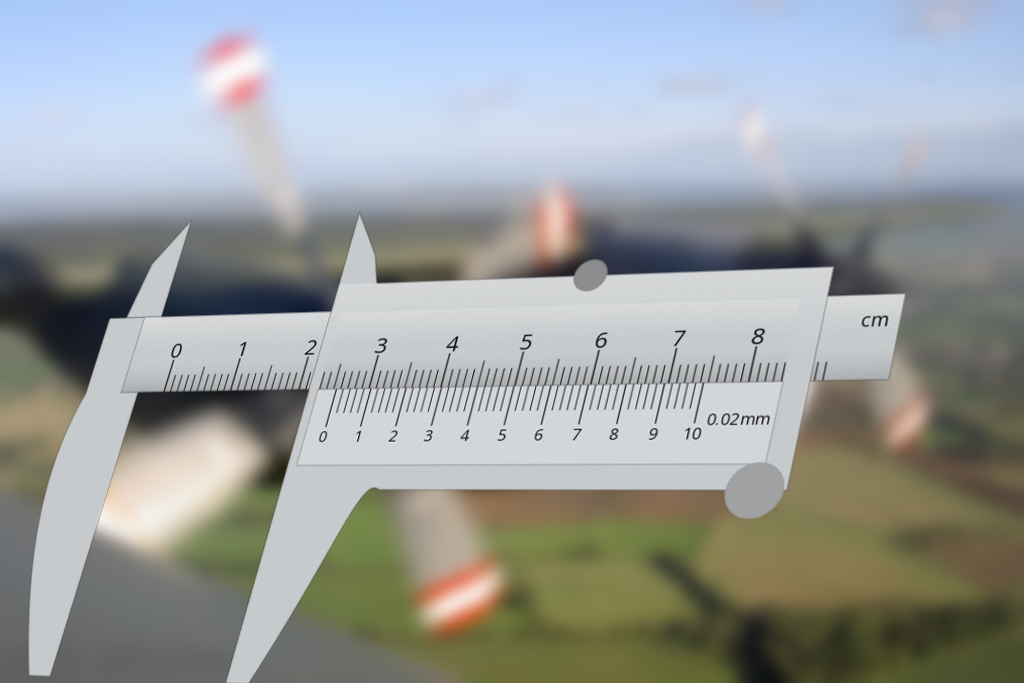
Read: 25.4,mm
